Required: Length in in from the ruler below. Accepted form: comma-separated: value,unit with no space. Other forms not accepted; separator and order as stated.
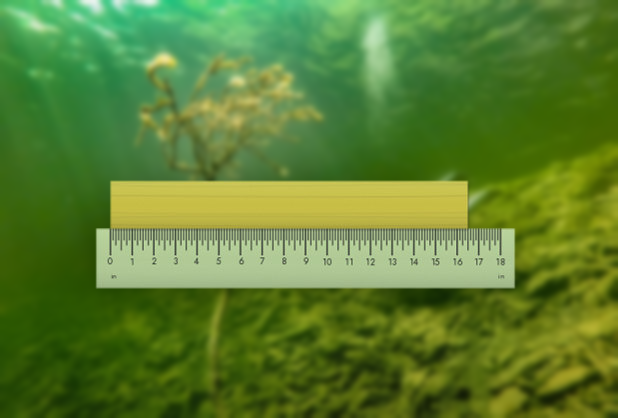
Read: 16.5,in
